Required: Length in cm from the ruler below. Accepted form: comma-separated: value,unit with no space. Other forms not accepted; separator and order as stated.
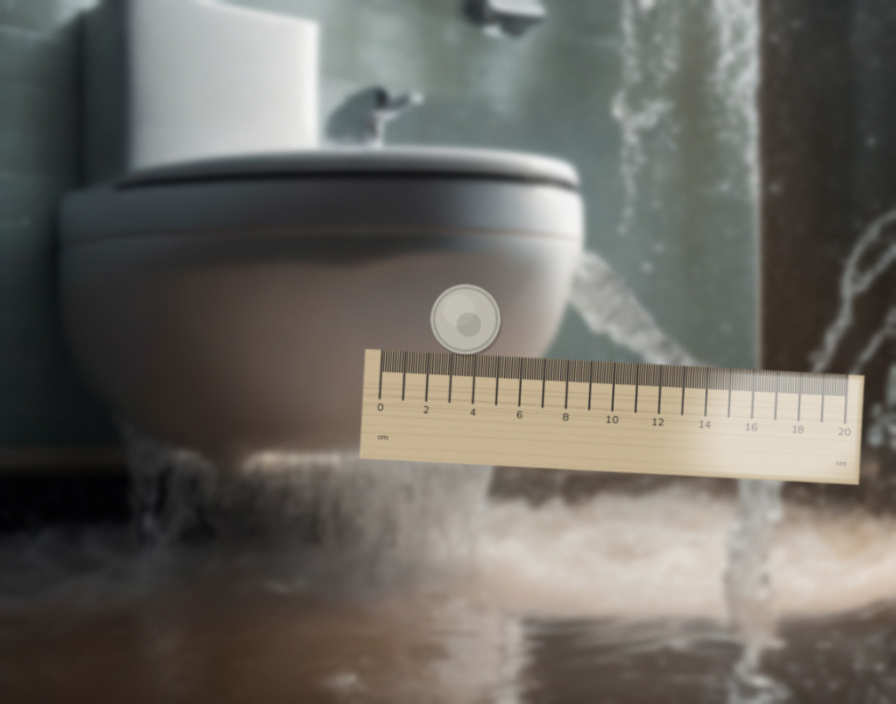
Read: 3,cm
